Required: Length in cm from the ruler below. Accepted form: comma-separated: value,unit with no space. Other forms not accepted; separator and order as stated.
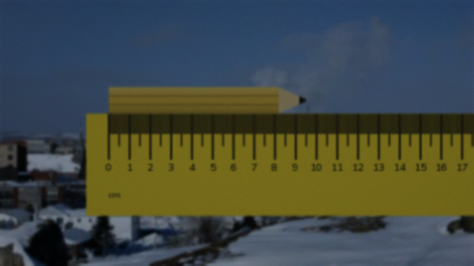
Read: 9.5,cm
